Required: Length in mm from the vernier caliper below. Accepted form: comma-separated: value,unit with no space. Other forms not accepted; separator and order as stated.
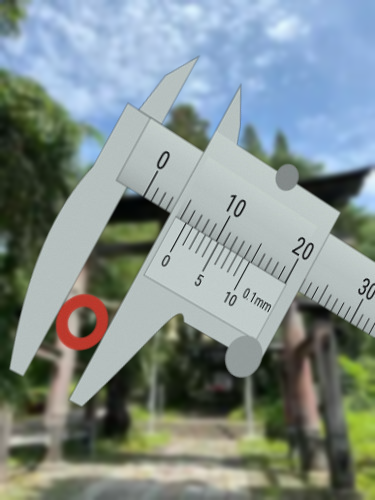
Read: 5.8,mm
